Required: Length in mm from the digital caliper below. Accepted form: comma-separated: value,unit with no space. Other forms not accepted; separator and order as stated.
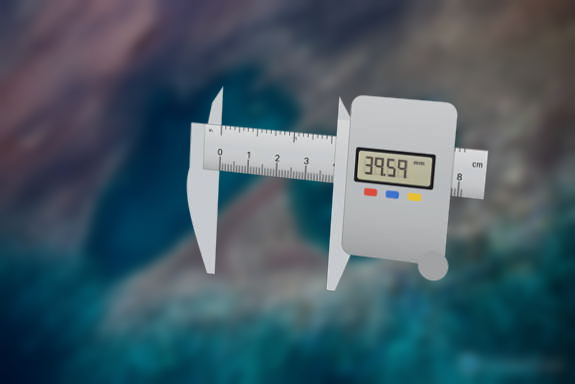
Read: 39.59,mm
